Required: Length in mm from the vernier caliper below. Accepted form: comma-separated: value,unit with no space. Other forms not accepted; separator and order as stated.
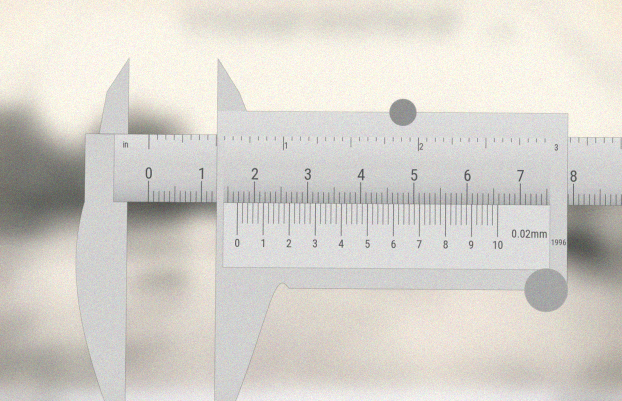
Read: 16.8,mm
